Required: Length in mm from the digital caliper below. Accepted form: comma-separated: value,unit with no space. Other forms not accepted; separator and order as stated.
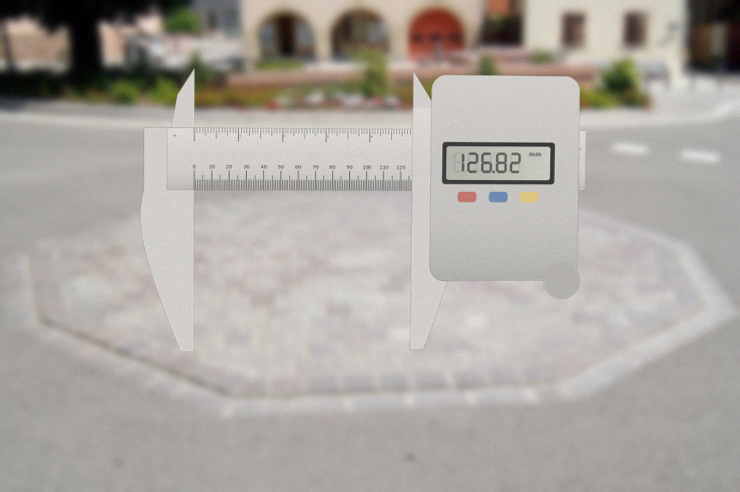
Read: 126.82,mm
